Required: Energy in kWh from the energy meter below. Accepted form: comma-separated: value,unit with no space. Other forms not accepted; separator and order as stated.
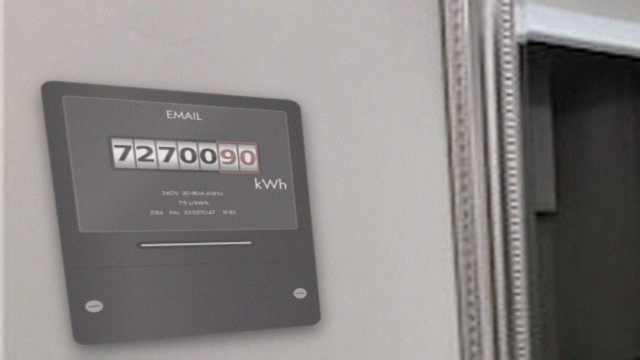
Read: 72700.90,kWh
